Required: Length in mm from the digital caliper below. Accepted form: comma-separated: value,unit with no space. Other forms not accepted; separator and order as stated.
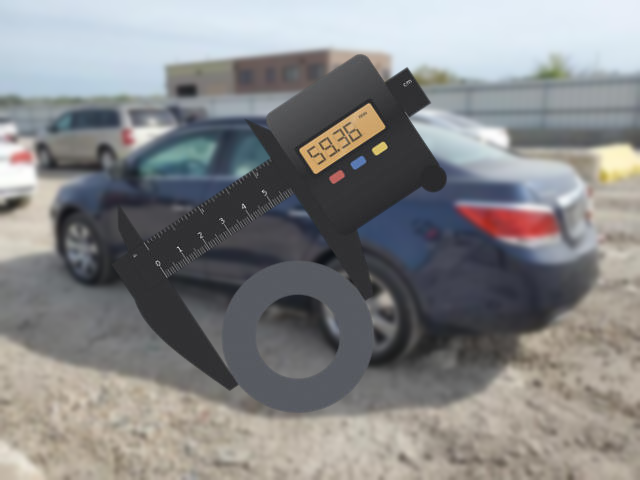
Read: 59.36,mm
